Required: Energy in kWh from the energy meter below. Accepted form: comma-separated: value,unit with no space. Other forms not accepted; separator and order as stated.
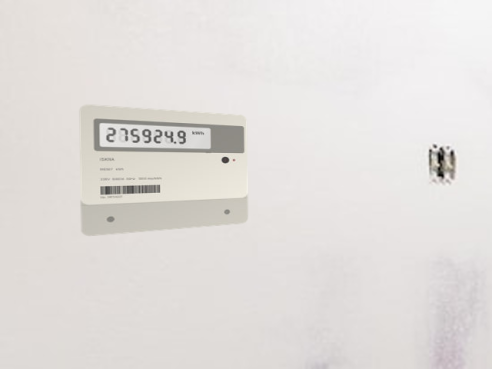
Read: 275924.9,kWh
